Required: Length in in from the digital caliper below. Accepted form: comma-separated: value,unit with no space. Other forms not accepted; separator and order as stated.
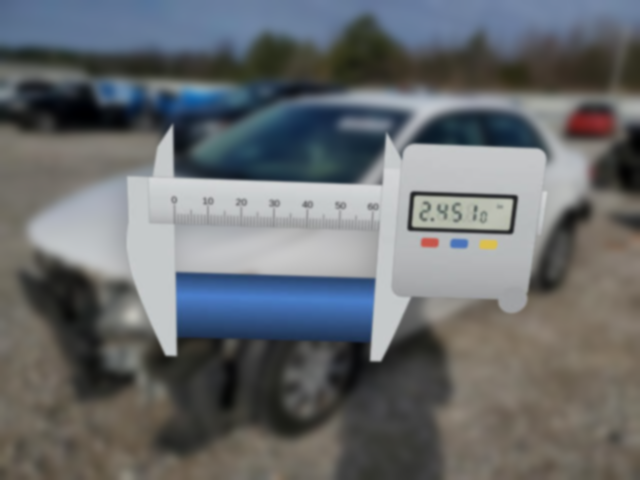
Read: 2.4510,in
